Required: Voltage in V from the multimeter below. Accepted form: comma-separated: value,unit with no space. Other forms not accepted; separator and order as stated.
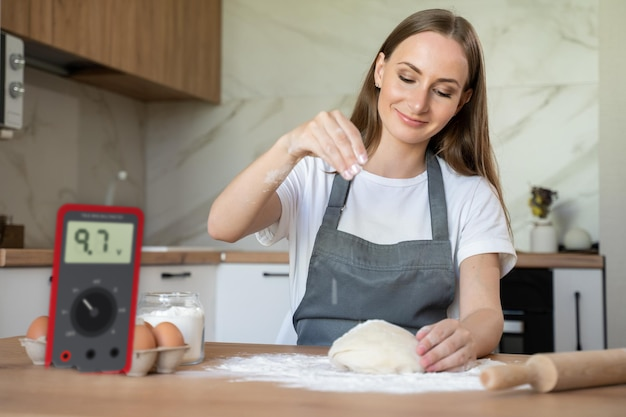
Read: 9.7,V
